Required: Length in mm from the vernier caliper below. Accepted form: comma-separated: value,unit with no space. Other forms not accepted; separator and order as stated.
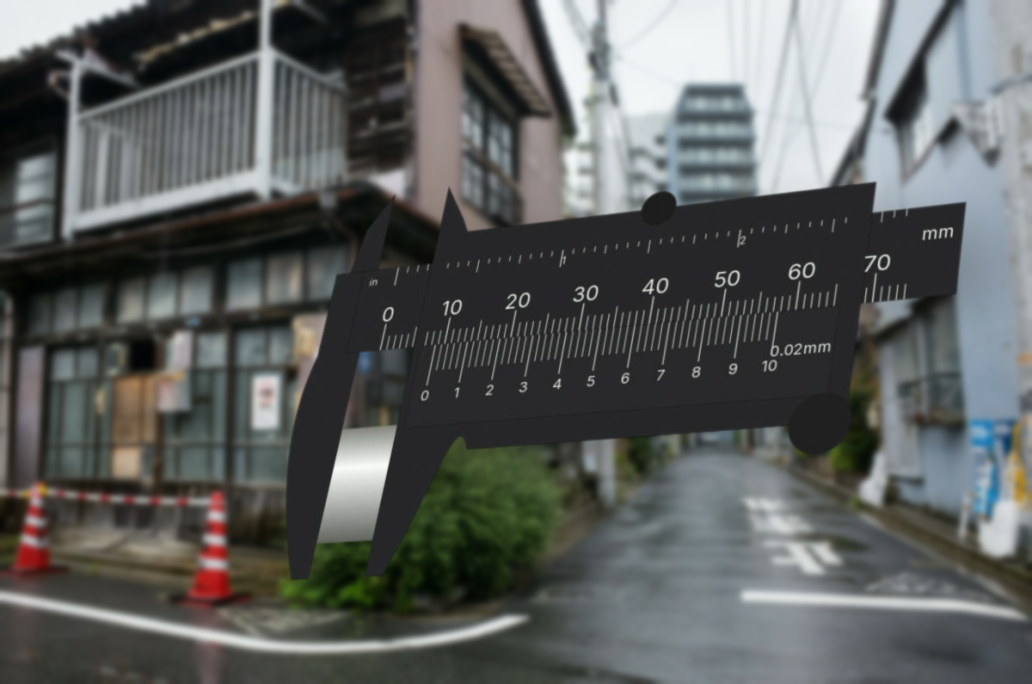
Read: 8.6,mm
